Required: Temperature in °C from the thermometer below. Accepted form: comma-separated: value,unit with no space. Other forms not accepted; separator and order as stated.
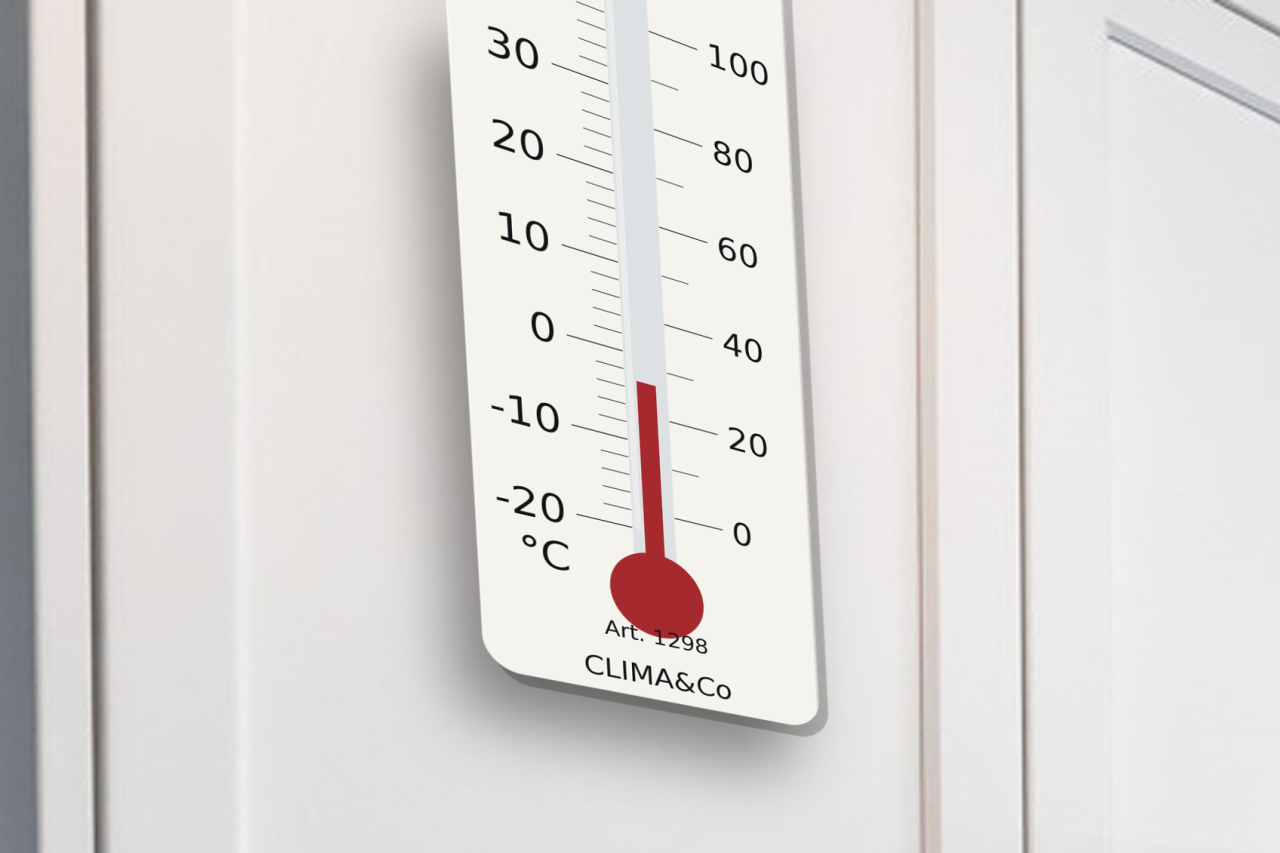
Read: -3,°C
